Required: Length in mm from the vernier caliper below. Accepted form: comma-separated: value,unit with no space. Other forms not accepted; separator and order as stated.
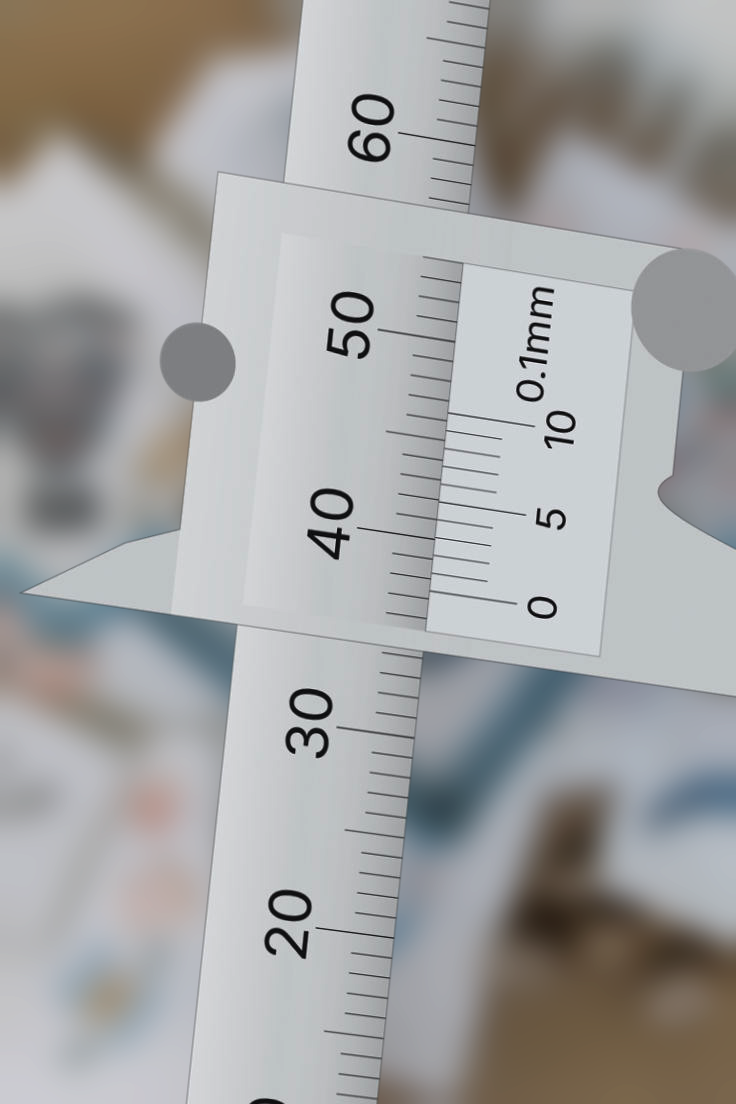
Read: 37.4,mm
